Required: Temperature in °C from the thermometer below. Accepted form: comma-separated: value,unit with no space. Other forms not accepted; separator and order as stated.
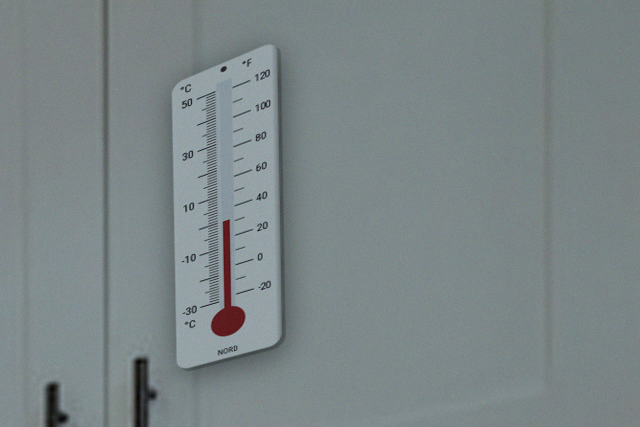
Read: 0,°C
